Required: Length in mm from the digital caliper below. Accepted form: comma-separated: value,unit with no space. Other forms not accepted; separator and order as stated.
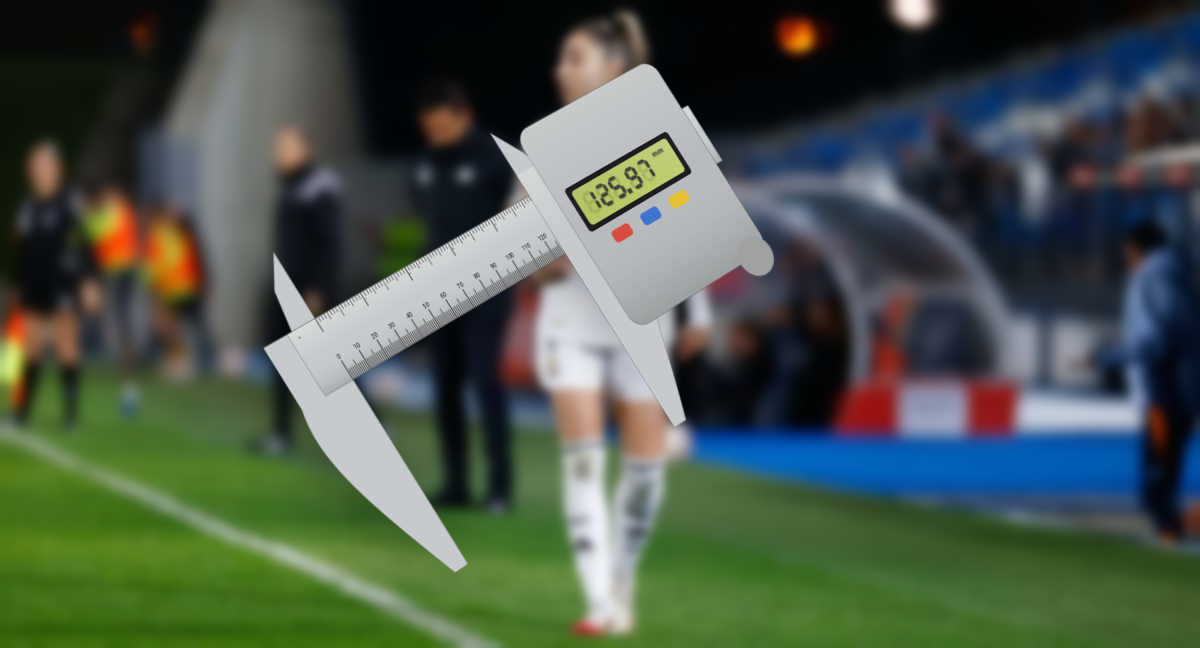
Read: 125.97,mm
